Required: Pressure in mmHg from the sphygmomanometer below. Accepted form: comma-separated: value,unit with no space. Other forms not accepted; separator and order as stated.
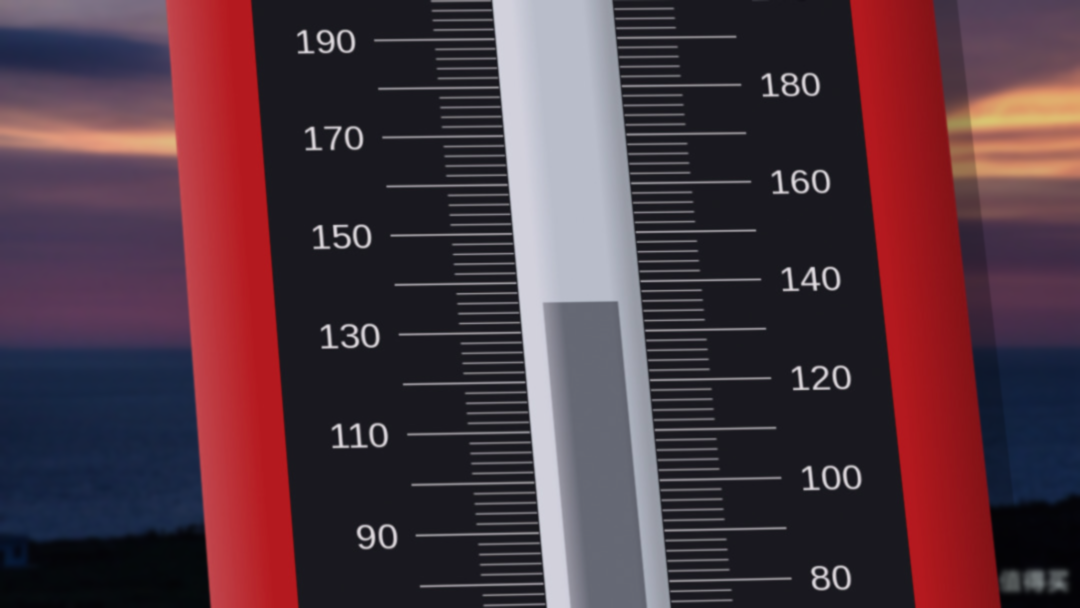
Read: 136,mmHg
